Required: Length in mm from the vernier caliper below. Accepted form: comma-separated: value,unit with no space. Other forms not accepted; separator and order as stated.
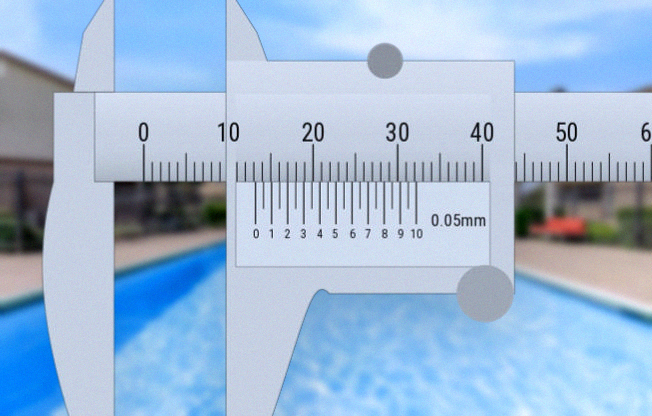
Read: 13.2,mm
